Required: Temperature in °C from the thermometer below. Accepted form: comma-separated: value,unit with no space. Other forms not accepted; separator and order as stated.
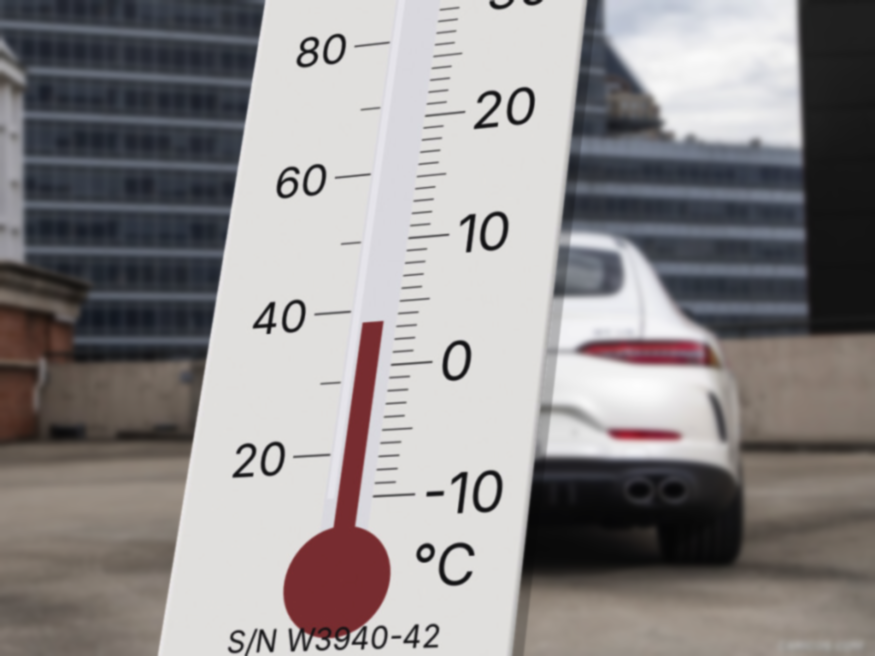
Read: 3.5,°C
